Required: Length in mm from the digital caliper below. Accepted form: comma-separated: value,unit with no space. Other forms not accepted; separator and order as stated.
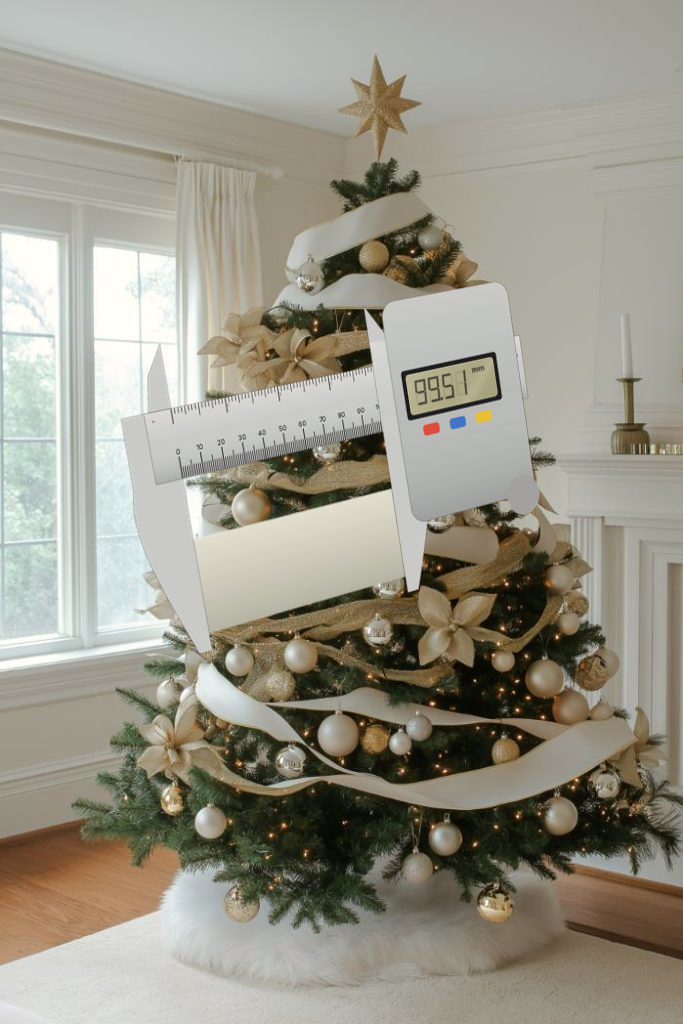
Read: 99.51,mm
